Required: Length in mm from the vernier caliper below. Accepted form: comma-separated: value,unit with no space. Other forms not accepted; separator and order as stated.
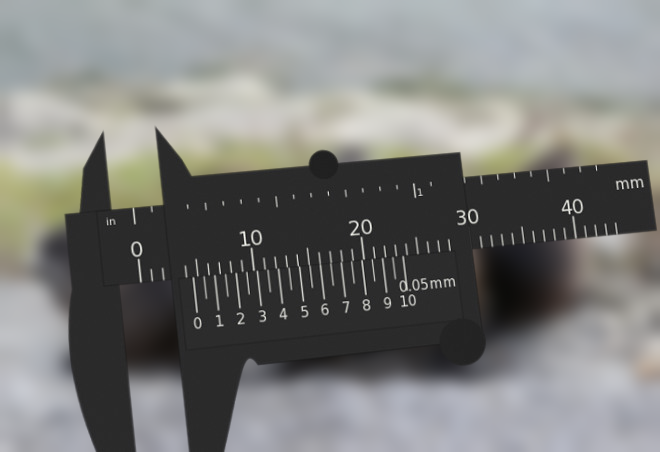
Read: 4.6,mm
